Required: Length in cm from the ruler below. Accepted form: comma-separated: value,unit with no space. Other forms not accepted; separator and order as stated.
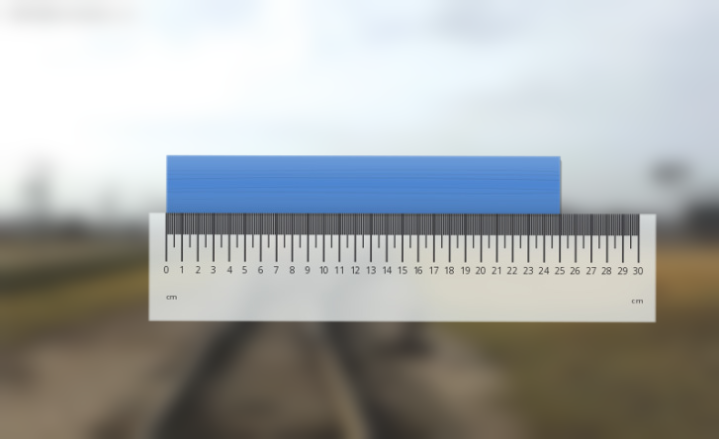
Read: 25,cm
